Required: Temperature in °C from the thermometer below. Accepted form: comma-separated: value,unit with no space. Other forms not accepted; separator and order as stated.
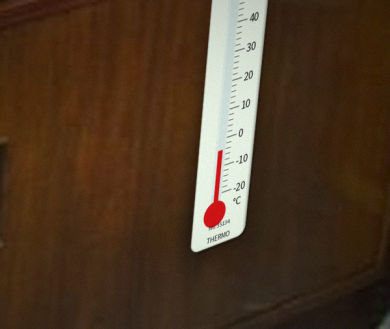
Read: -4,°C
